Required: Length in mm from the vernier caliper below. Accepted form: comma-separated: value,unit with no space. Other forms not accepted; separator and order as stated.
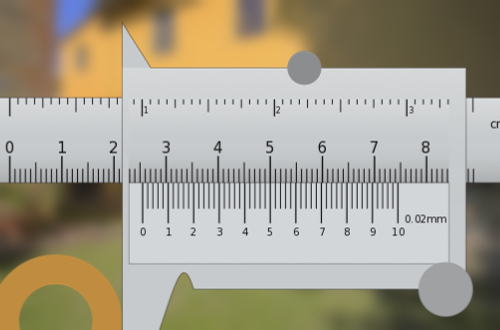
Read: 25.5,mm
